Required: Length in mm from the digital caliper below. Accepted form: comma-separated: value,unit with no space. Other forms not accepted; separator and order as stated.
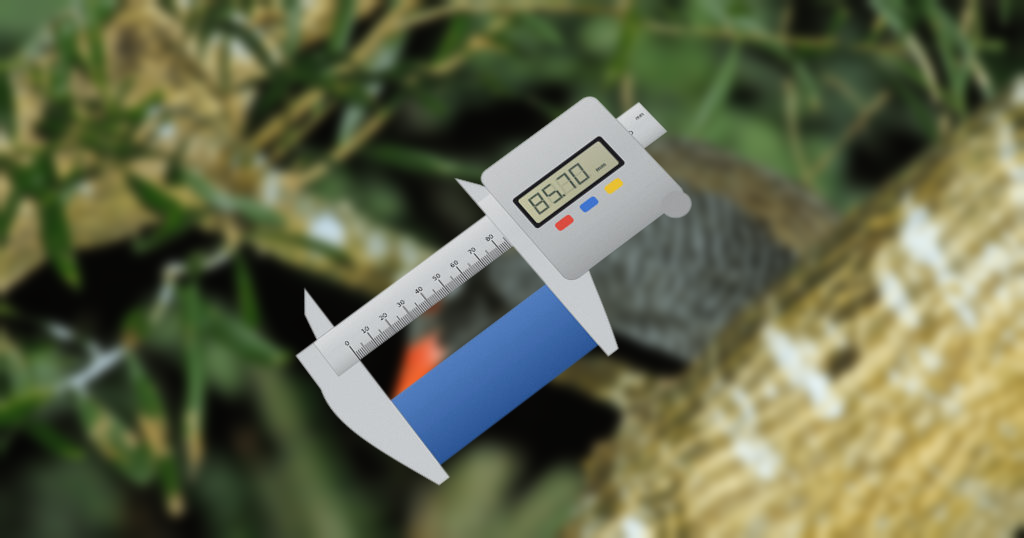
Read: 85.70,mm
